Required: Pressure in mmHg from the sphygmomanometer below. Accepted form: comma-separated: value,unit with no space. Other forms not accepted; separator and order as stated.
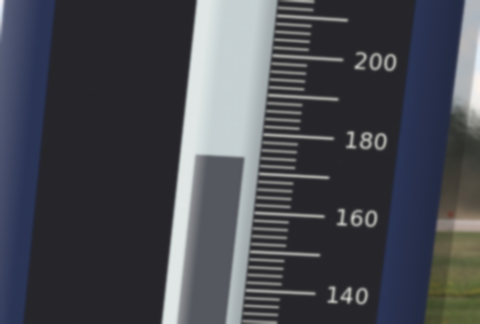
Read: 174,mmHg
